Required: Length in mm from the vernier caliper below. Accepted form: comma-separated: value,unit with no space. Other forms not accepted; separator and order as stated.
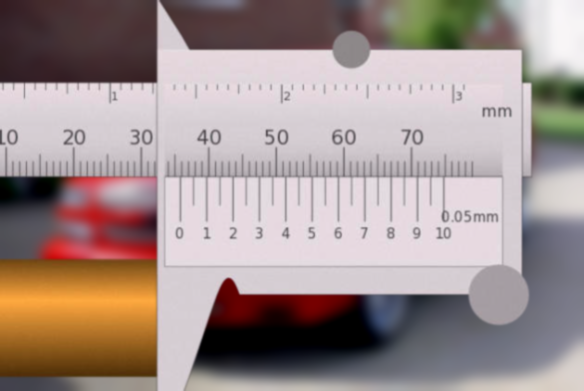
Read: 35.8,mm
